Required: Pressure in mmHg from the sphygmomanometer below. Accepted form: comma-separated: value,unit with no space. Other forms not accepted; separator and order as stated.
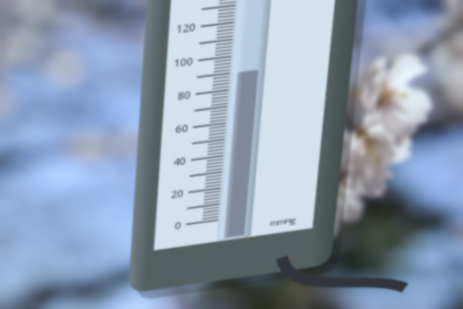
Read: 90,mmHg
